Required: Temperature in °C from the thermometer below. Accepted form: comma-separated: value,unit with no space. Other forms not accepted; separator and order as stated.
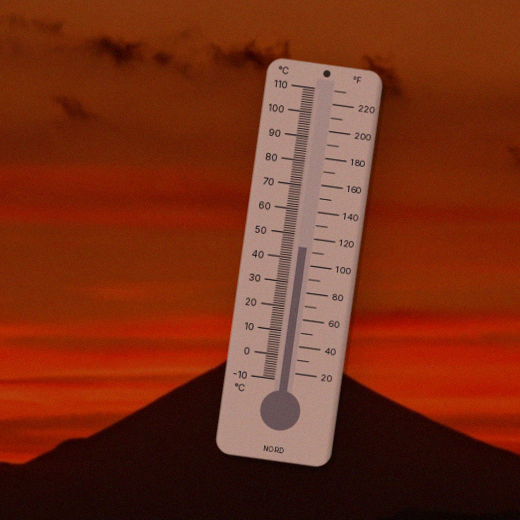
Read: 45,°C
